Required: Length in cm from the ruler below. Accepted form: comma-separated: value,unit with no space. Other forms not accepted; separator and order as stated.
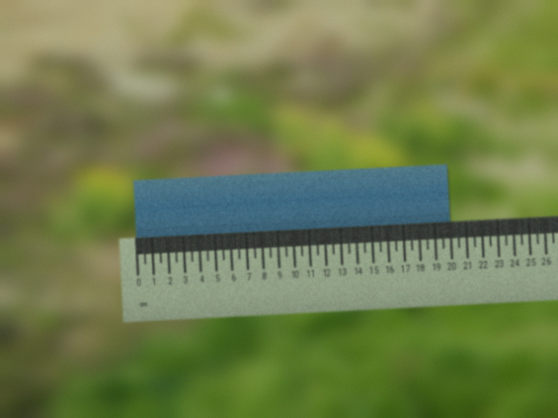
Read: 20,cm
